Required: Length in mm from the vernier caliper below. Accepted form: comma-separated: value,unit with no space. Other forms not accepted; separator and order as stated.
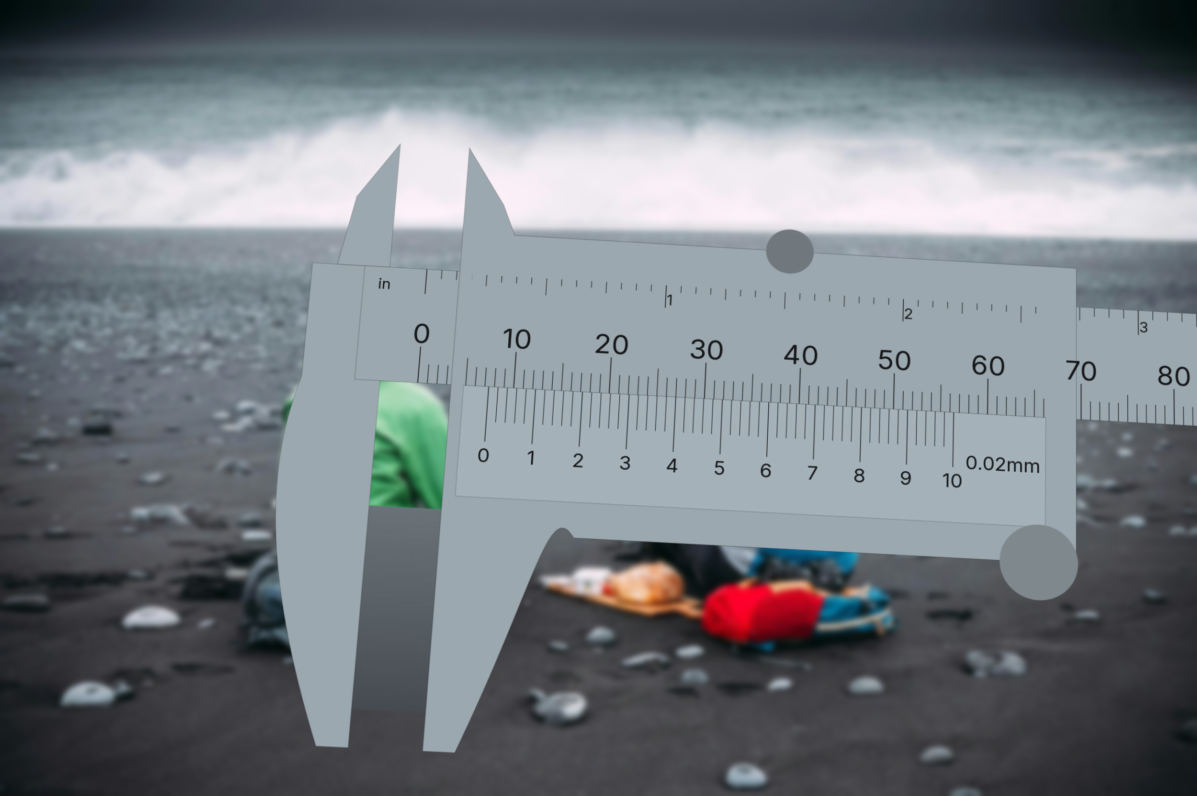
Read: 7.4,mm
